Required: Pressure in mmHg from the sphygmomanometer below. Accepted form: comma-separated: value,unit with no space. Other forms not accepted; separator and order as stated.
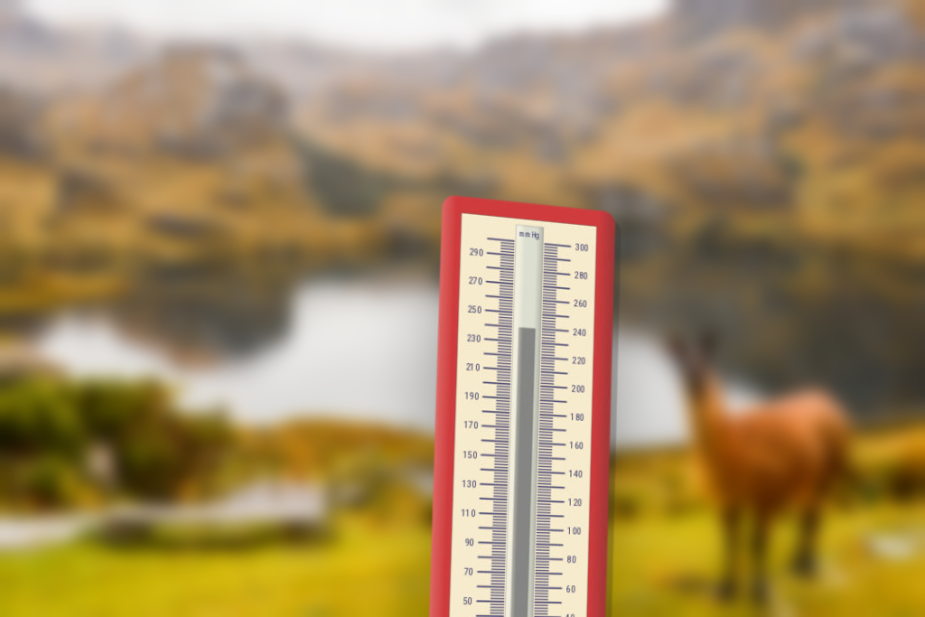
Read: 240,mmHg
